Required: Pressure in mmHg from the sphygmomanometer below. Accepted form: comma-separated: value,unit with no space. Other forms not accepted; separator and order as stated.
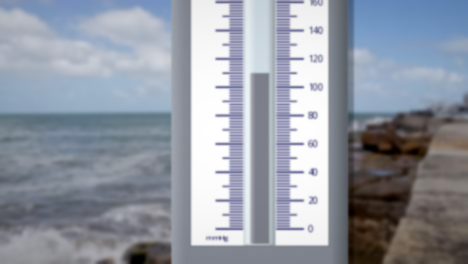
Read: 110,mmHg
